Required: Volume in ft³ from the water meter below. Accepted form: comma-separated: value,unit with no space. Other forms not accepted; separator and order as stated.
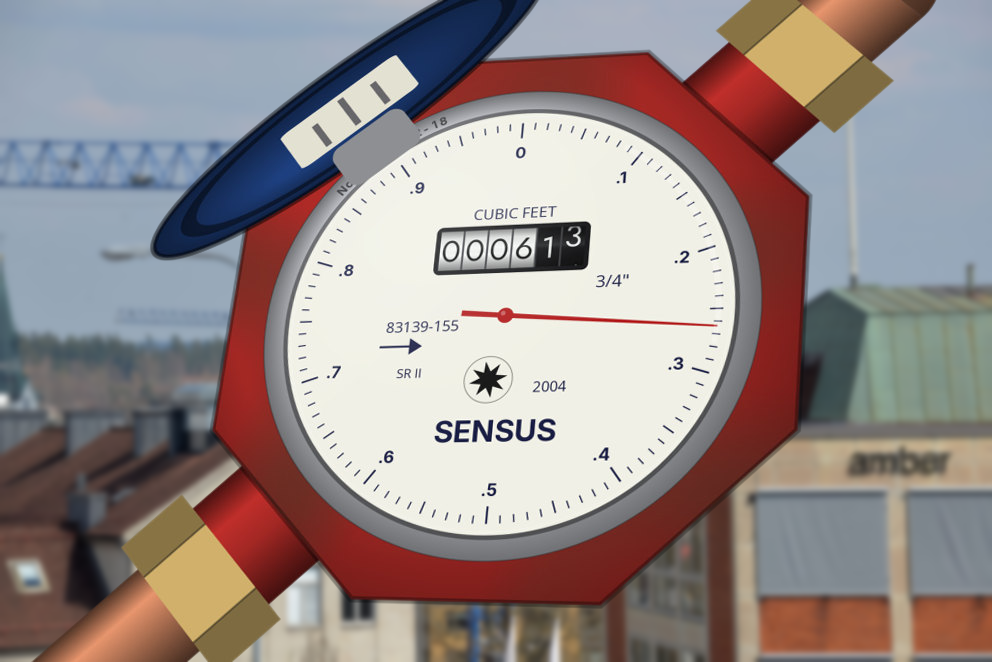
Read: 613.26,ft³
